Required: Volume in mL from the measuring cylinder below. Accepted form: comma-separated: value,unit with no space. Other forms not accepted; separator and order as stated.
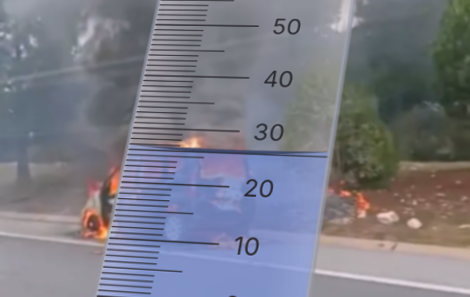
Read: 26,mL
